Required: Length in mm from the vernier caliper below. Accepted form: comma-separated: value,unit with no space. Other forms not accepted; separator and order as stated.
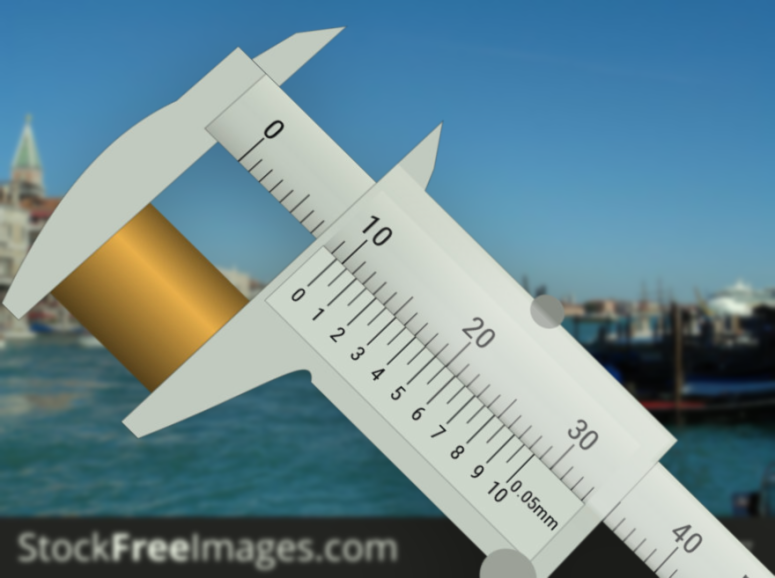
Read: 9.5,mm
